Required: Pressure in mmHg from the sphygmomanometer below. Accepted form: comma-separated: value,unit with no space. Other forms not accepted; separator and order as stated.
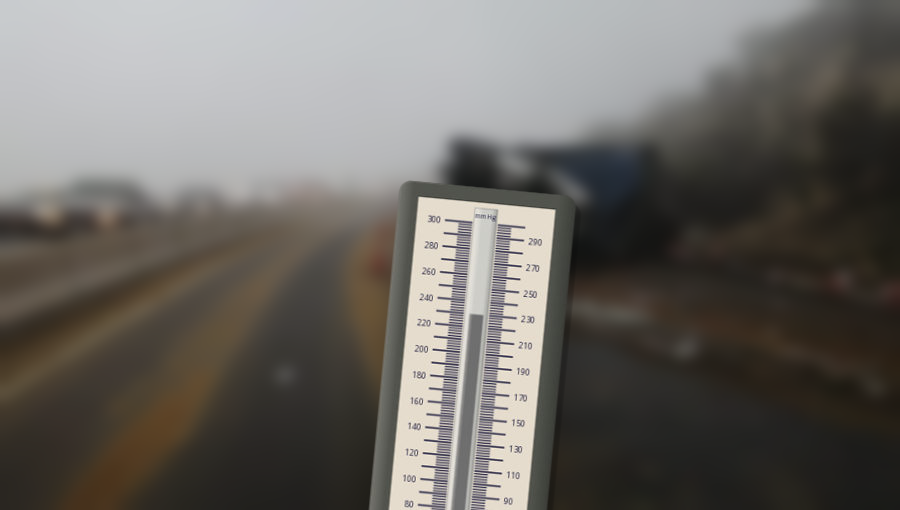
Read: 230,mmHg
